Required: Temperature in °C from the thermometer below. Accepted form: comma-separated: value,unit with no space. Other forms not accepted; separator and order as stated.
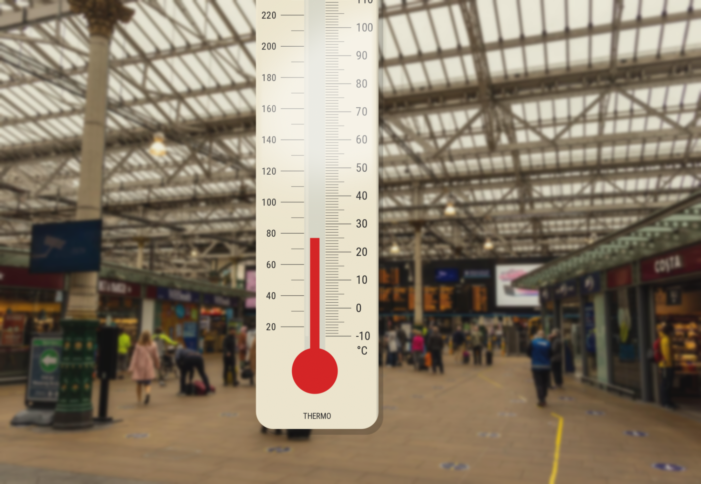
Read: 25,°C
